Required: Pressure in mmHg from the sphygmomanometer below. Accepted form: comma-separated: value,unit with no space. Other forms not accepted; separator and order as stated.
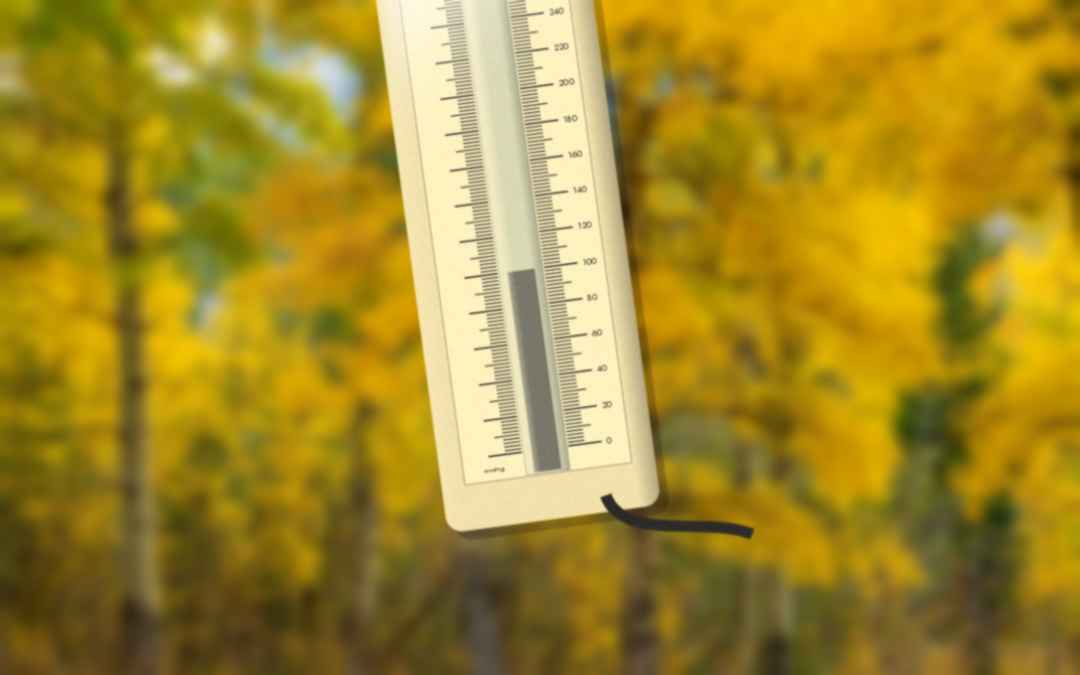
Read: 100,mmHg
